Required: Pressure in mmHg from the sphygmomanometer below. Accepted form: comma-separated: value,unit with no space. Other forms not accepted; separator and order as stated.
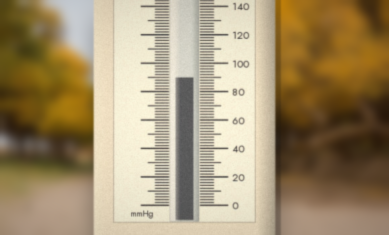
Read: 90,mmHg
